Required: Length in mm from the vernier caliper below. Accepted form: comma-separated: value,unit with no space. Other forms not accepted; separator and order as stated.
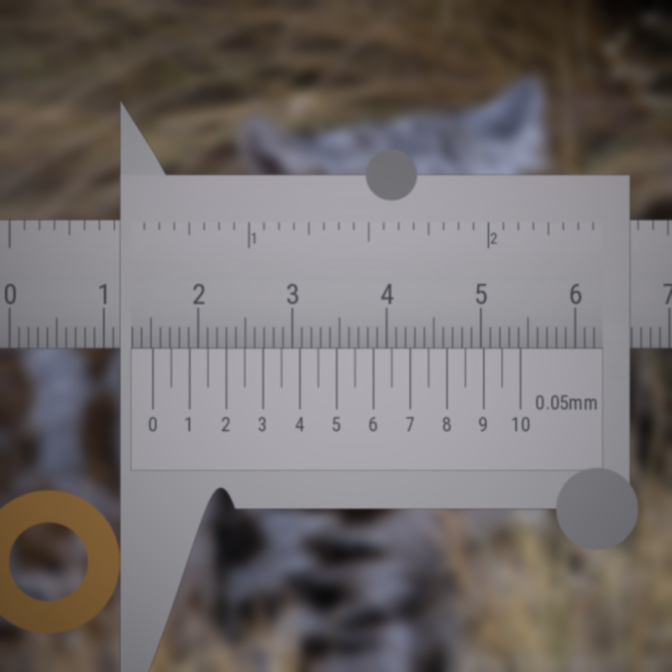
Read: 15.2,mm
